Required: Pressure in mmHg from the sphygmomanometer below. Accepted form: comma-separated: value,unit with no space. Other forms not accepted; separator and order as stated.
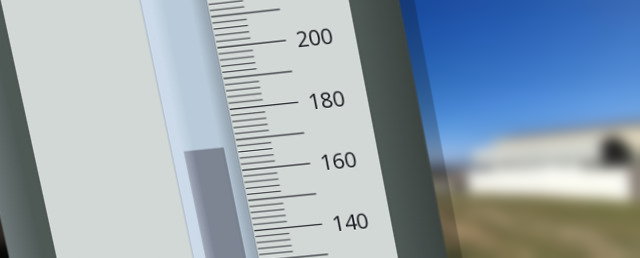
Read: 168,mmHg
